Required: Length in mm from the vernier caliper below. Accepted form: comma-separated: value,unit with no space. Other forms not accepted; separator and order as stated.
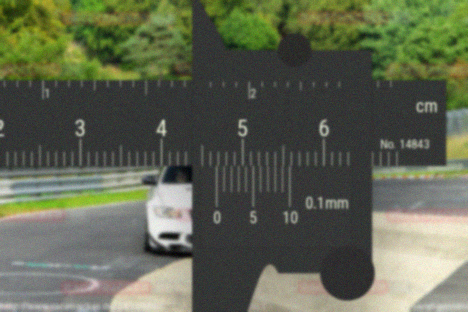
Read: 46.8,mm
